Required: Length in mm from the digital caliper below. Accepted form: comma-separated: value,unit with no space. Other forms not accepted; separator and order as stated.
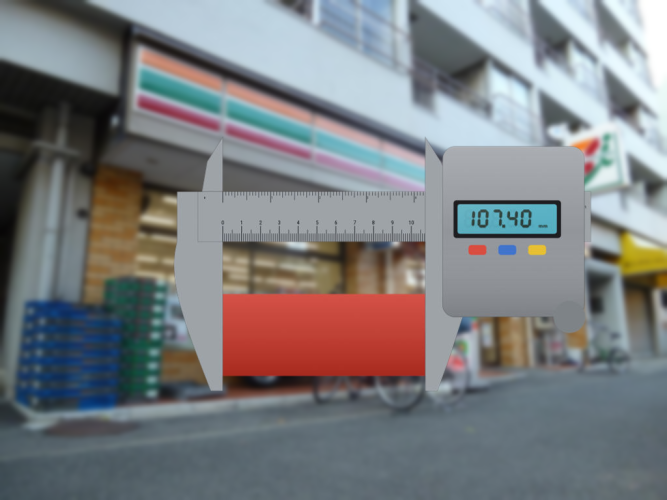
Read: 107.40,mm
